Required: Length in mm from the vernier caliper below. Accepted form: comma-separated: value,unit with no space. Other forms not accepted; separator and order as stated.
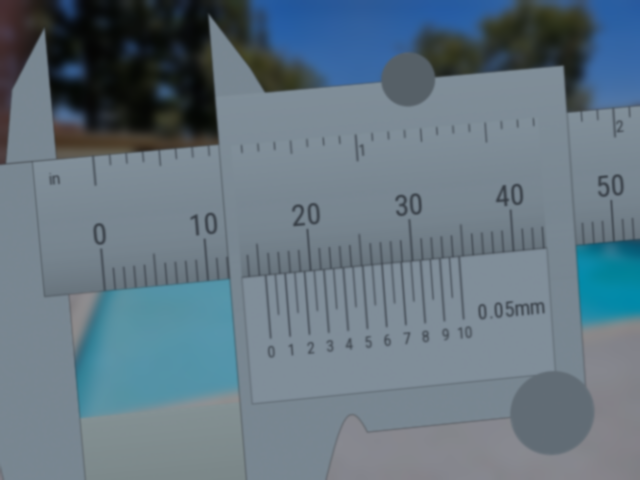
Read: 15.6,mm
